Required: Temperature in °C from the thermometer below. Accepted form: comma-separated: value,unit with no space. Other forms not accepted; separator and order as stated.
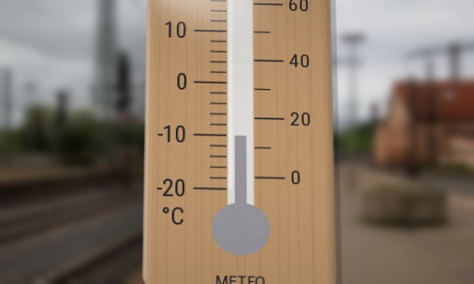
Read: -10,°C
